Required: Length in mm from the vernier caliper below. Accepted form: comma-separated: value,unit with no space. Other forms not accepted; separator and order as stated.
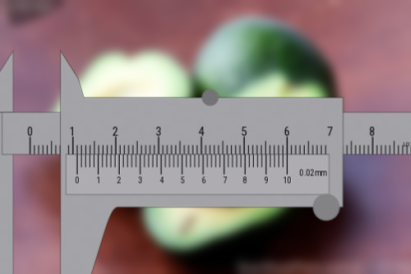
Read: 11.0,mm
